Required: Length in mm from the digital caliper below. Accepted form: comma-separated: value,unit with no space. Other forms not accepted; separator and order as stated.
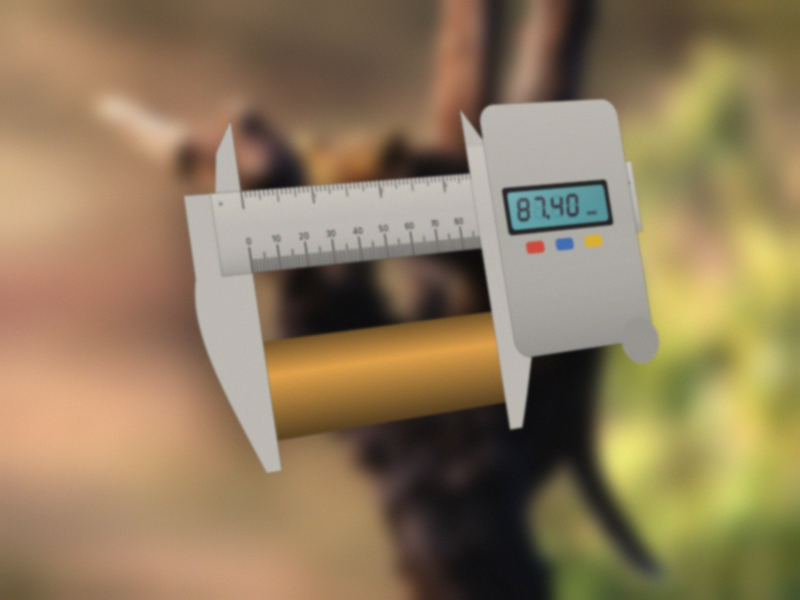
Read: 87.40,mm
